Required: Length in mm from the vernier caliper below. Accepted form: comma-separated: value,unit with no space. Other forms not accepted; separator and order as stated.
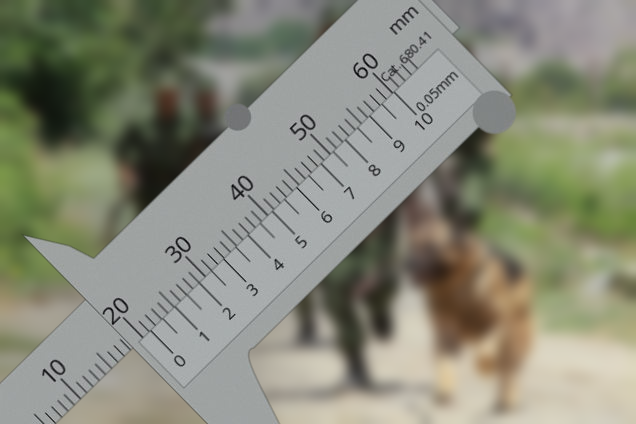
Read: 21.2,mm
